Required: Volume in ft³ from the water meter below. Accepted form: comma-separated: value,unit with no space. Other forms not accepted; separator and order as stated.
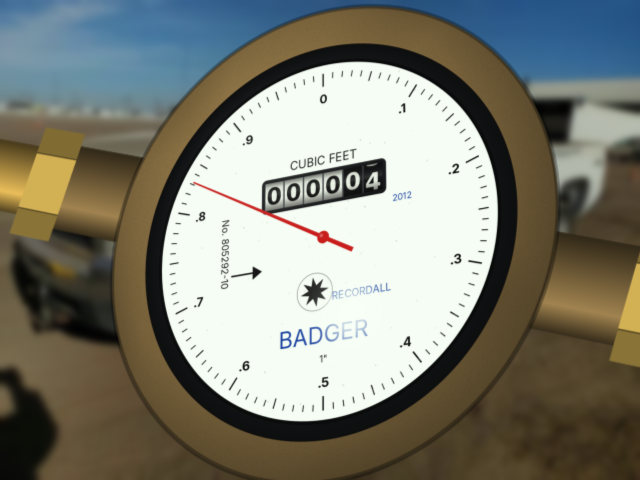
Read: 3.83,ft³
